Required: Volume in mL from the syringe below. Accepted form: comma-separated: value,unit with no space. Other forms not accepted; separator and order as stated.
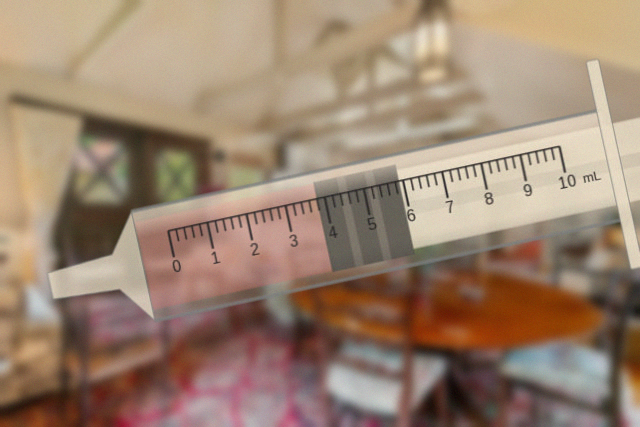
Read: 3.8,mL
